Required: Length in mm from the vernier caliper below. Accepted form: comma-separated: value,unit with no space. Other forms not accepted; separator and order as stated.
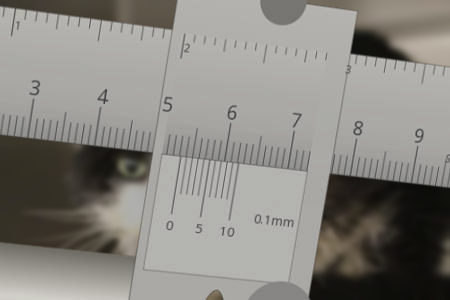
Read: 53.2,mm
